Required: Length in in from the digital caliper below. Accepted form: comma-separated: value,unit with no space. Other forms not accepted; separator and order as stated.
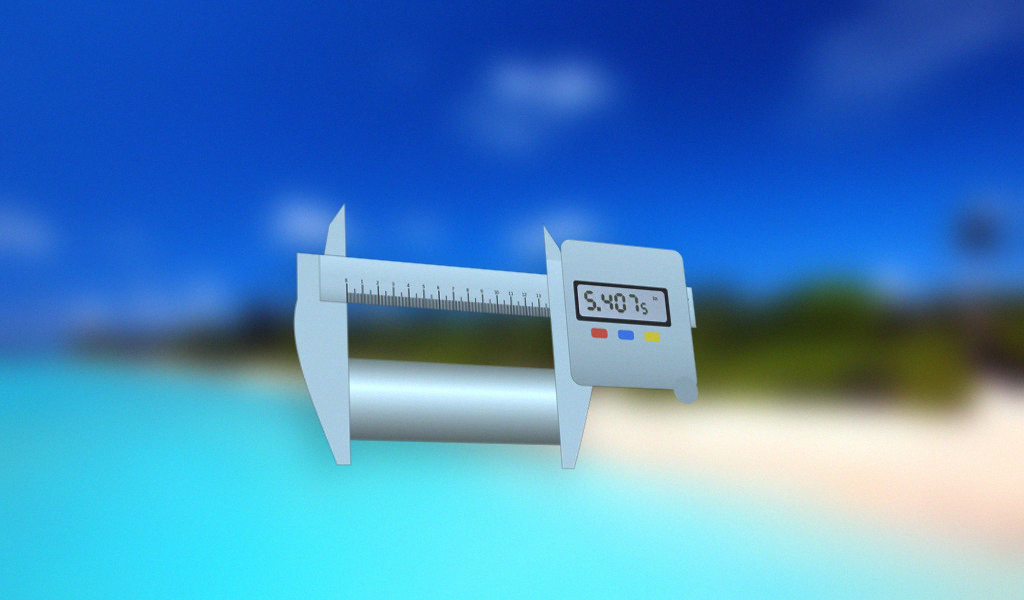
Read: 5.4075,in
